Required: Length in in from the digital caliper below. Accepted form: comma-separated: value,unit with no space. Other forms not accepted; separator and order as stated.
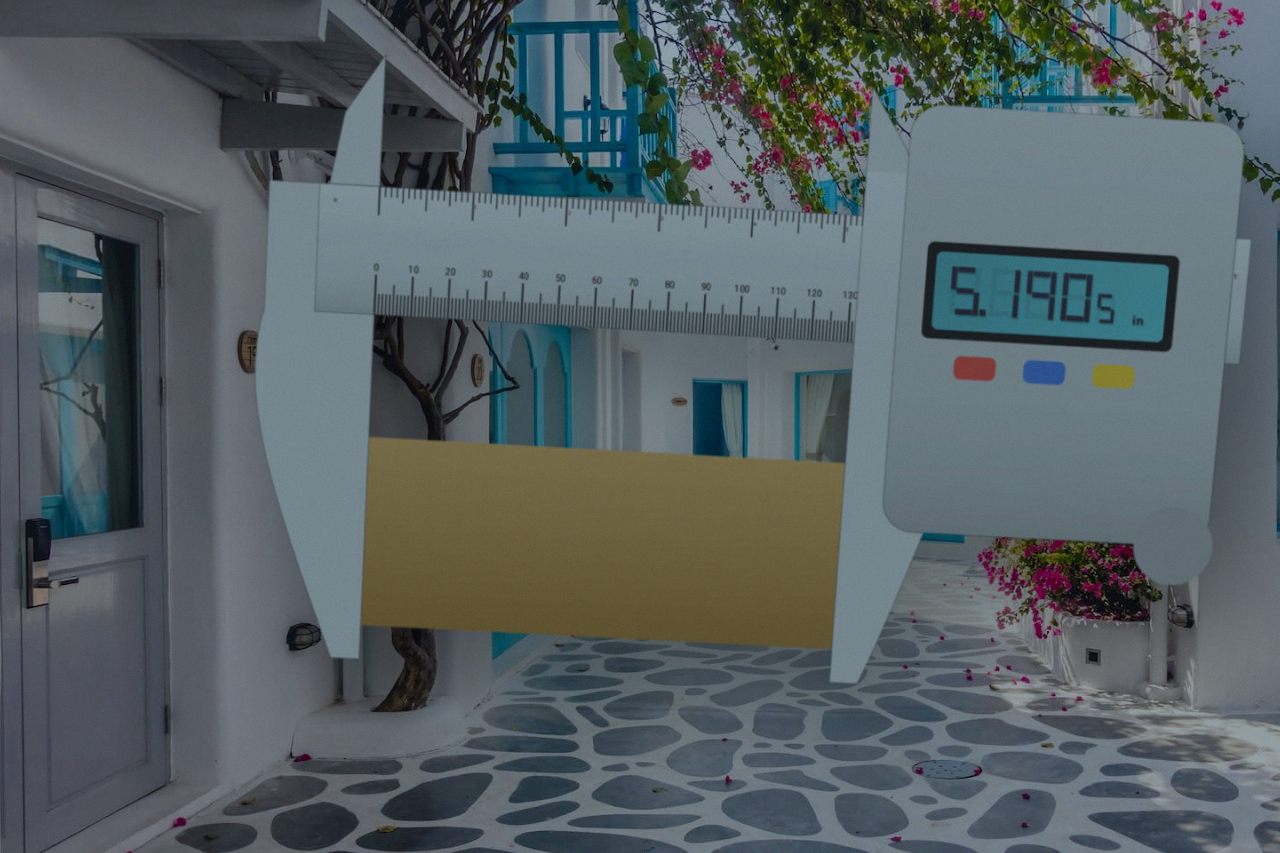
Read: 5.1905,in
